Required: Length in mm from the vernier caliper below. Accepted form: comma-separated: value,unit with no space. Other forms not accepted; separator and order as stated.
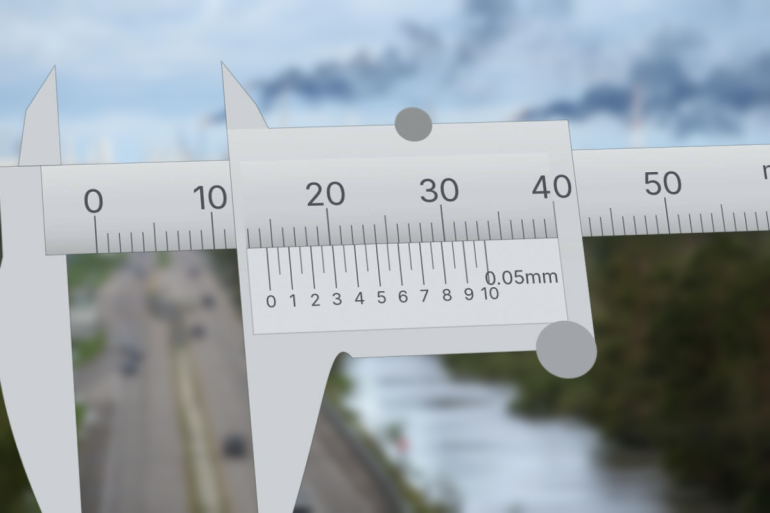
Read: 14.5,mm
